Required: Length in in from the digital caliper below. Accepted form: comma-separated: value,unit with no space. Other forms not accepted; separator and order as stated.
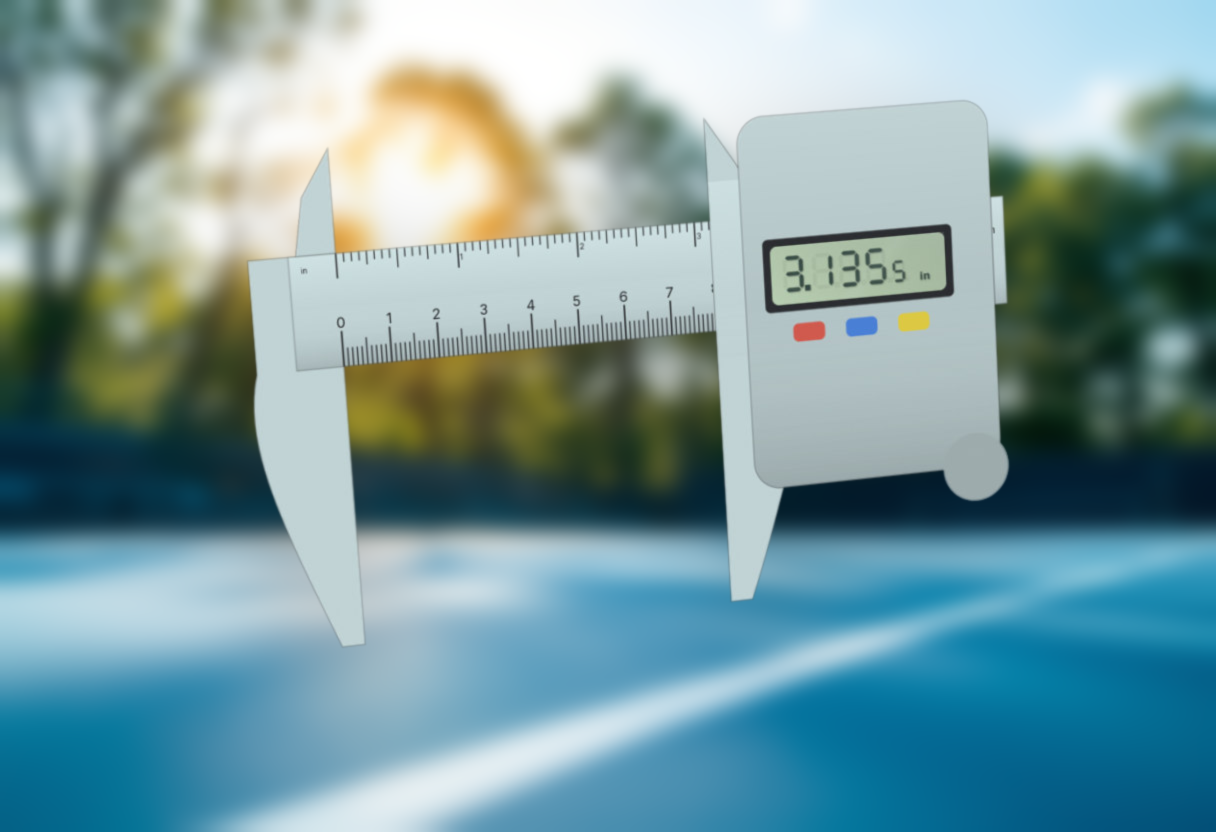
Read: 3.1355,in
